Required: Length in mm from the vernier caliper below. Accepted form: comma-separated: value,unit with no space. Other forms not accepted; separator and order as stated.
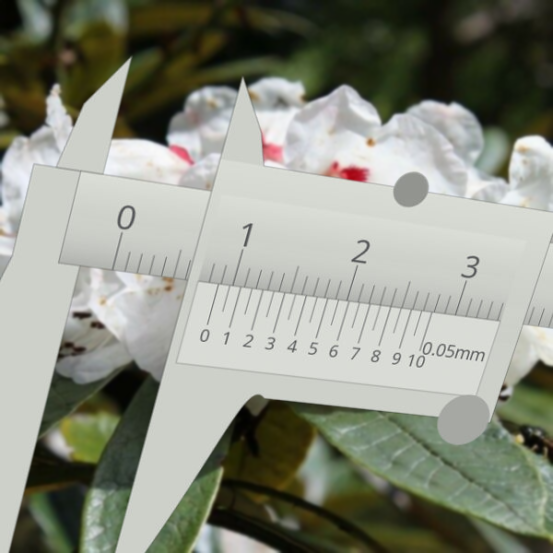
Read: 8.8,mm
